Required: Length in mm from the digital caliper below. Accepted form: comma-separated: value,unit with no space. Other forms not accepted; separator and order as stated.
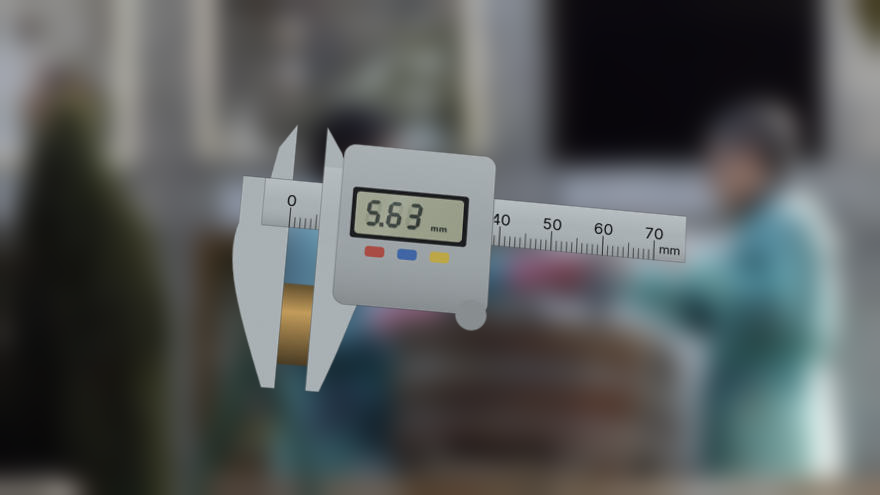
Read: 5.63,mm
